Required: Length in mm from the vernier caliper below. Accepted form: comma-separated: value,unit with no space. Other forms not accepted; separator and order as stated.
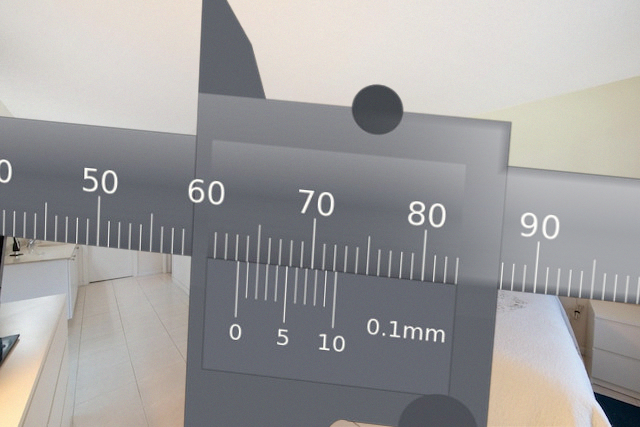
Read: 63.2,mm
